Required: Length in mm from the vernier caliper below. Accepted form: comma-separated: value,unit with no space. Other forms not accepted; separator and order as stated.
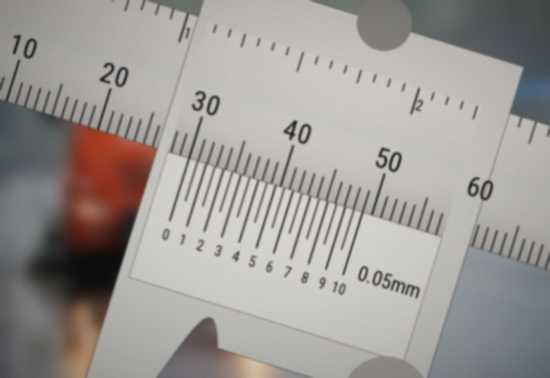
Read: 30.0,mm
